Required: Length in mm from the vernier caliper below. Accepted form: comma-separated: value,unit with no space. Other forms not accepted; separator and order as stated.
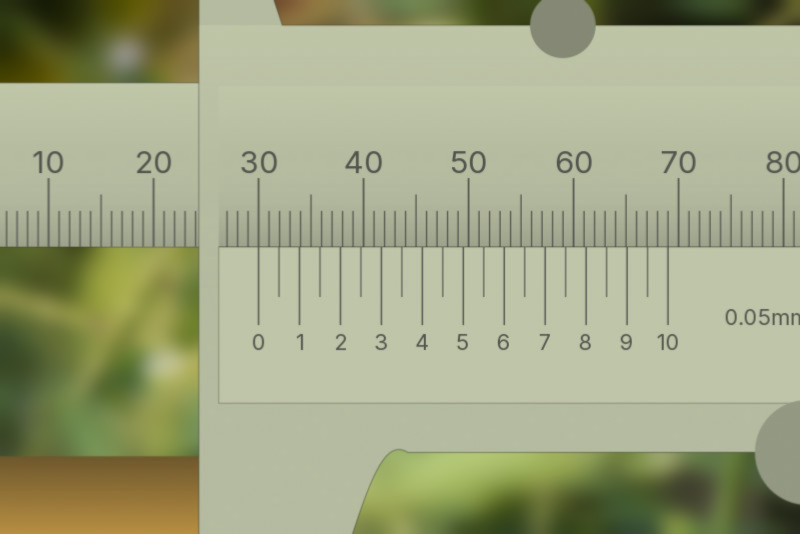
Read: 30.0,mm
